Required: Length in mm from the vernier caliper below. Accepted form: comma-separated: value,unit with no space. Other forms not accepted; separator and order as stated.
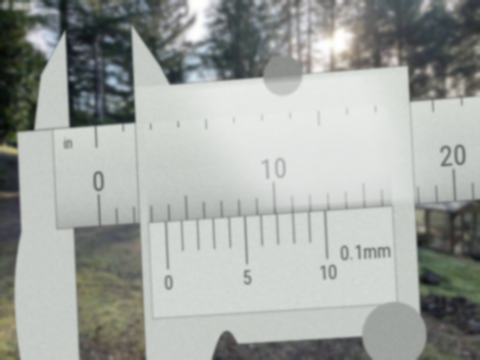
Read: 3.8,mm
